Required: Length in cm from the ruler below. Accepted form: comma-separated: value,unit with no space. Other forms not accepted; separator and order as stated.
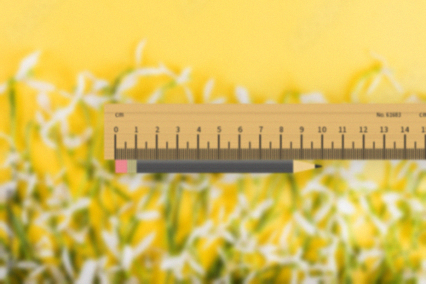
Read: 10,cm
